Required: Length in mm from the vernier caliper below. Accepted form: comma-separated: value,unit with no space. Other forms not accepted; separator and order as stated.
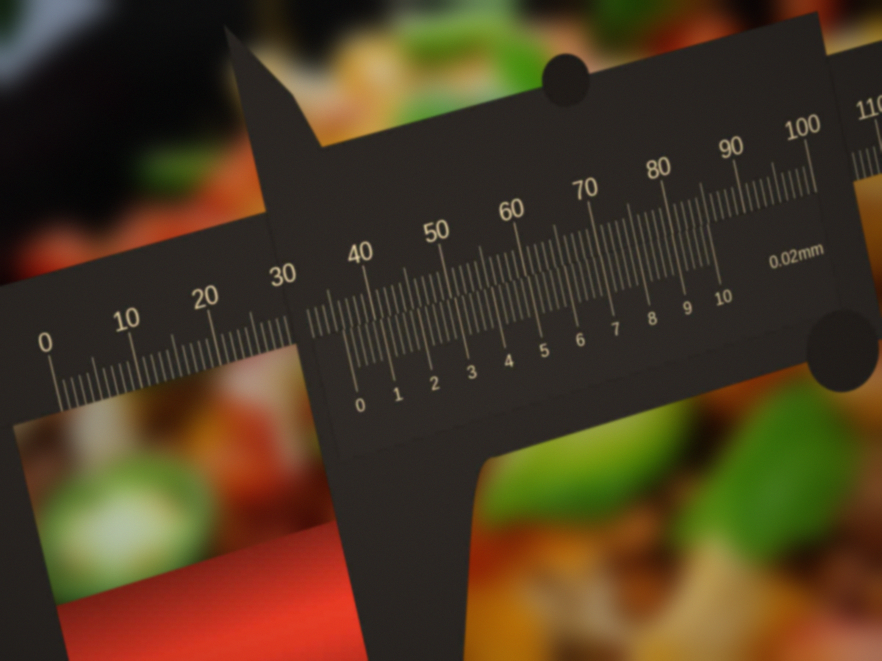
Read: 35.8,mm
